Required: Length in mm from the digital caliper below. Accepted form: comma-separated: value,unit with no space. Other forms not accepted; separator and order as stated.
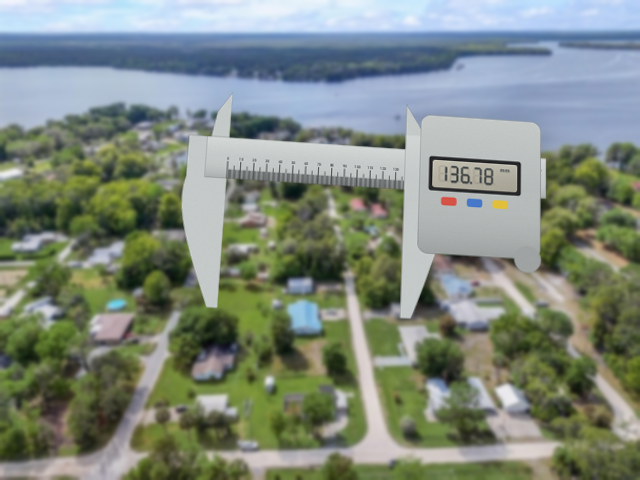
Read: 136.78,mm
